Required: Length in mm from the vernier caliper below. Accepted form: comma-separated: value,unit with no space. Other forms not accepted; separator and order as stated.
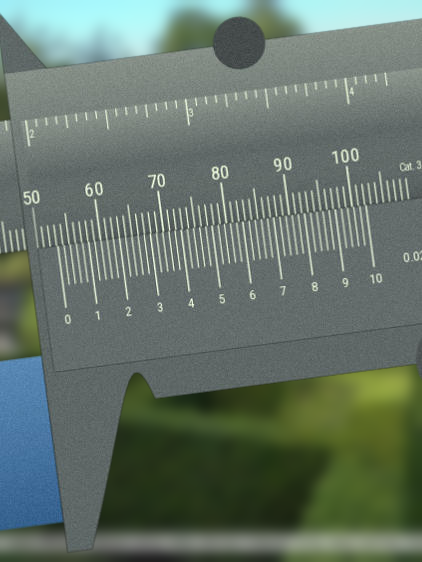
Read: 53.2,mm
